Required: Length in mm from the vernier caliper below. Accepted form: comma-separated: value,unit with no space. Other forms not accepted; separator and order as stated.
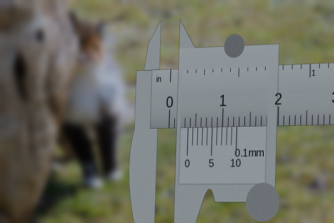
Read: 3.6,mm
